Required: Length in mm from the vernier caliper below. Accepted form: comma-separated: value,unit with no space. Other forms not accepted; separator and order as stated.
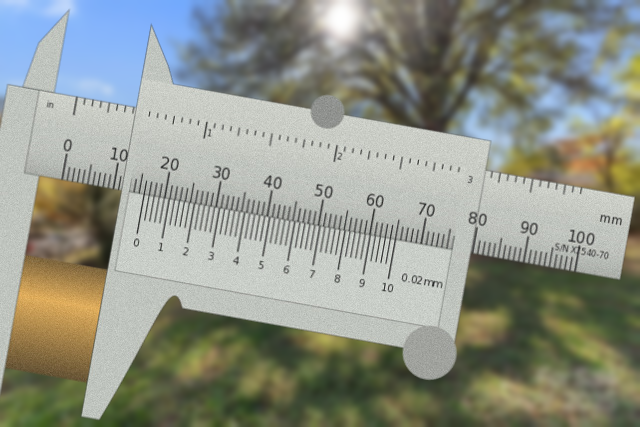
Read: 16.0,mm
